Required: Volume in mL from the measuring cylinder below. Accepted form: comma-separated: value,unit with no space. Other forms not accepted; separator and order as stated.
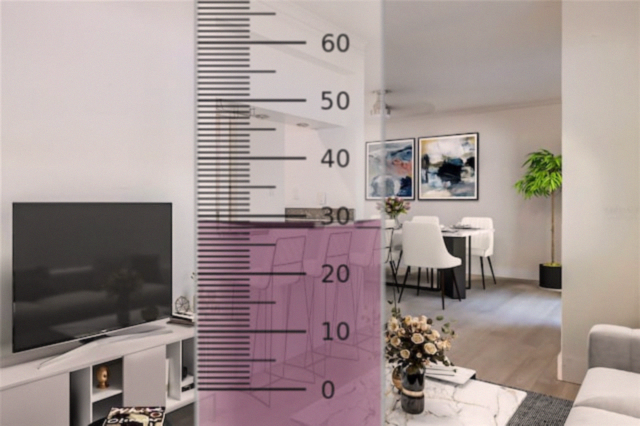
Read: 28,mL
